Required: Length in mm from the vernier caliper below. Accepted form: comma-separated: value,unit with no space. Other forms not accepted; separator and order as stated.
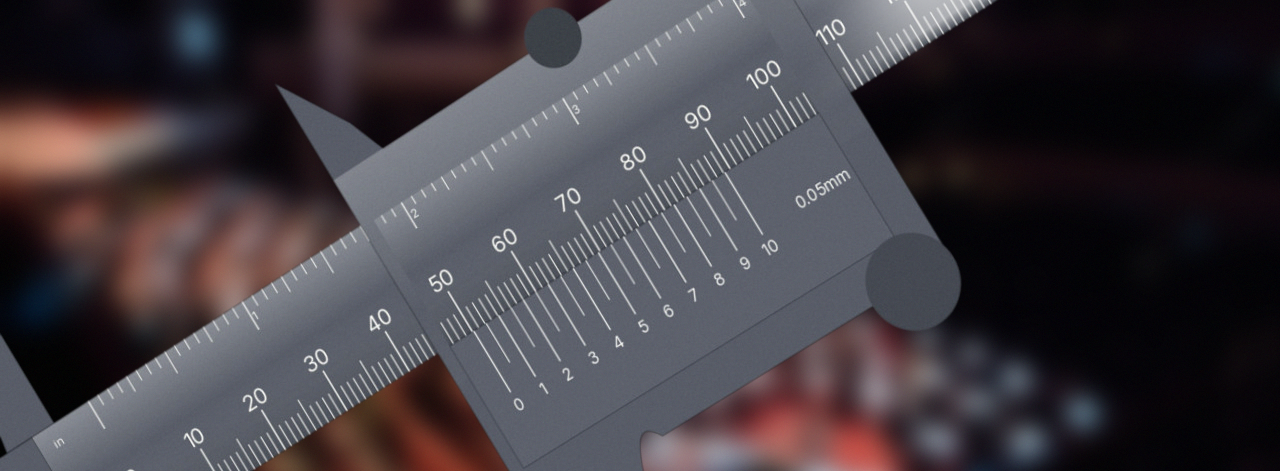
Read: 50.2,mm
